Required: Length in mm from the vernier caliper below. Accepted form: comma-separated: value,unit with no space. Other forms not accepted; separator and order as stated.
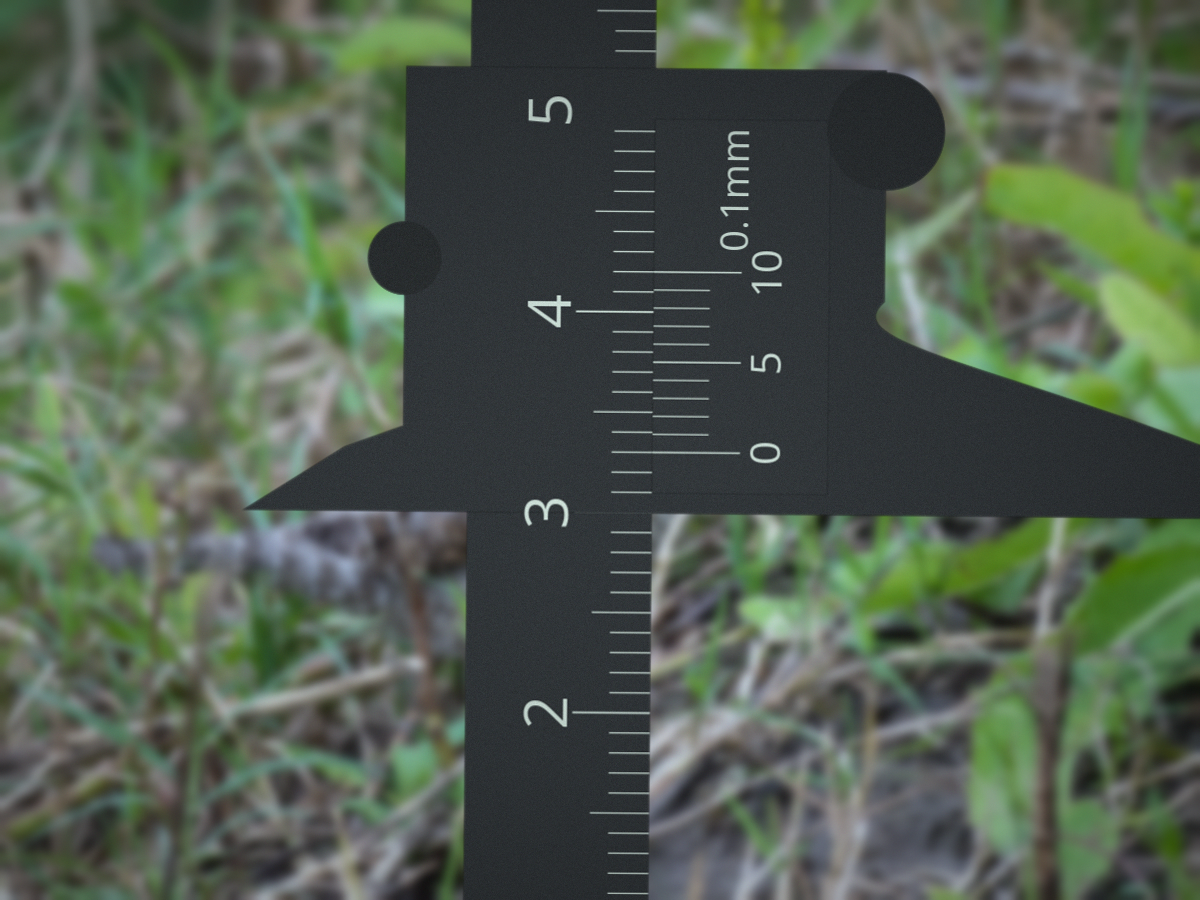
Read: 33.0,mm
